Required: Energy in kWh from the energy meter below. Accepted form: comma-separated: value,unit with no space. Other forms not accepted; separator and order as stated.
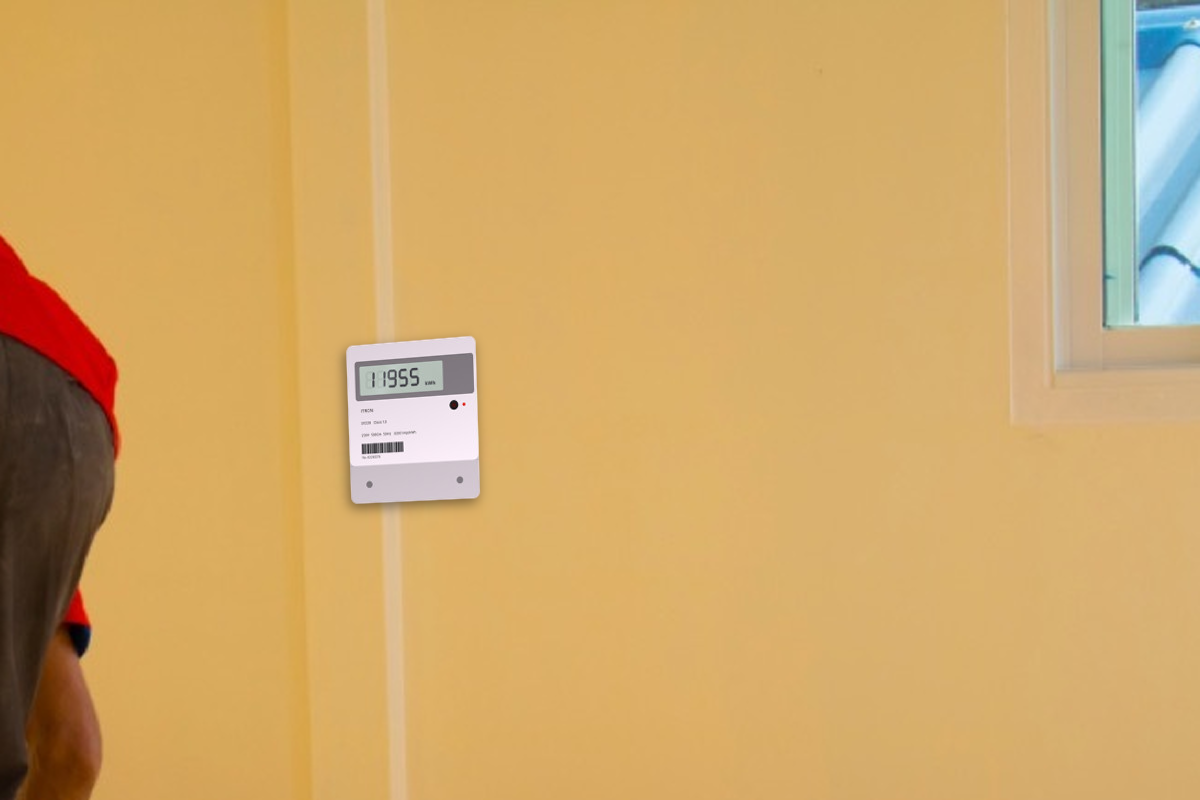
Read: 11955,kWh
